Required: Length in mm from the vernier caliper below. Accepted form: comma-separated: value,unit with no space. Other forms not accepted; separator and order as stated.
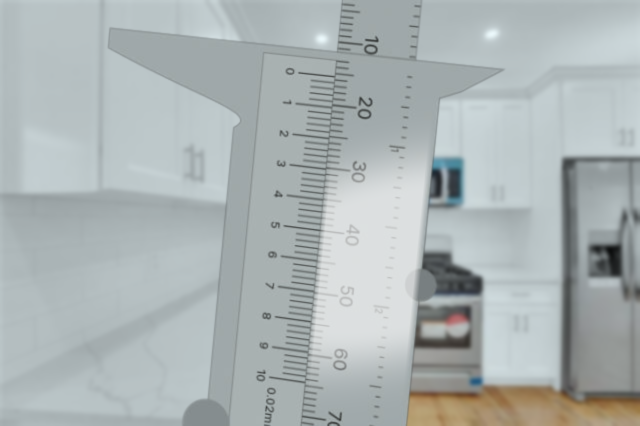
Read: 15.5,mm
